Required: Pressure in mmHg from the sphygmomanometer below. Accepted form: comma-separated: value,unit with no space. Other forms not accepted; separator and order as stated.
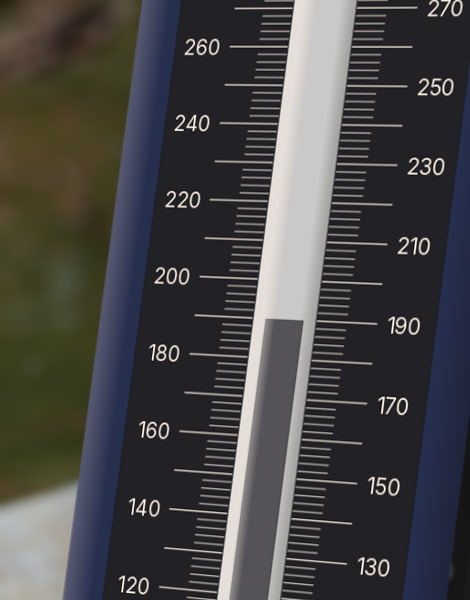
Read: 190,mmHg
